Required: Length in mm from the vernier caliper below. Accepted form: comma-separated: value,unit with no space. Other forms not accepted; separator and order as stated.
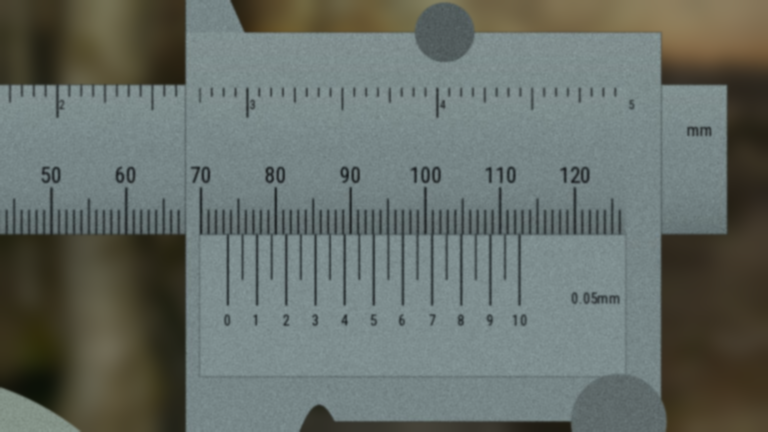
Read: 73.6,mm
